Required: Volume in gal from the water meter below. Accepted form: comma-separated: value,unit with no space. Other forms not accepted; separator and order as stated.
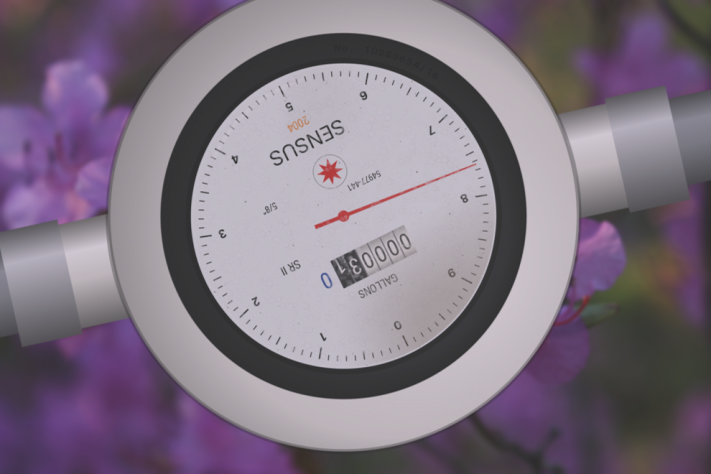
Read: 307.6,gal
